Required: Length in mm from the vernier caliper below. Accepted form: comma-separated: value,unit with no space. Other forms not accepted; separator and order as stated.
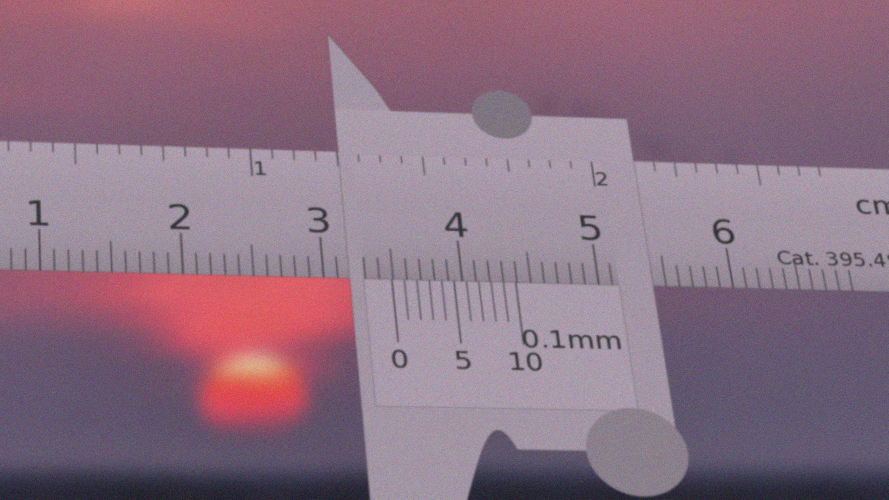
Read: 34.9,mm
